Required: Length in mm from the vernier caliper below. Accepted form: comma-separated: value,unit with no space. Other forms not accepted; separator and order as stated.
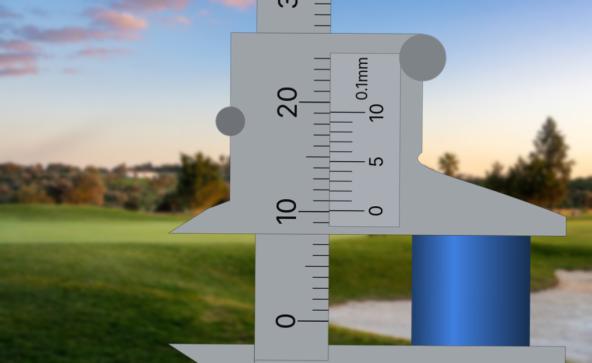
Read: 10.1,mm
